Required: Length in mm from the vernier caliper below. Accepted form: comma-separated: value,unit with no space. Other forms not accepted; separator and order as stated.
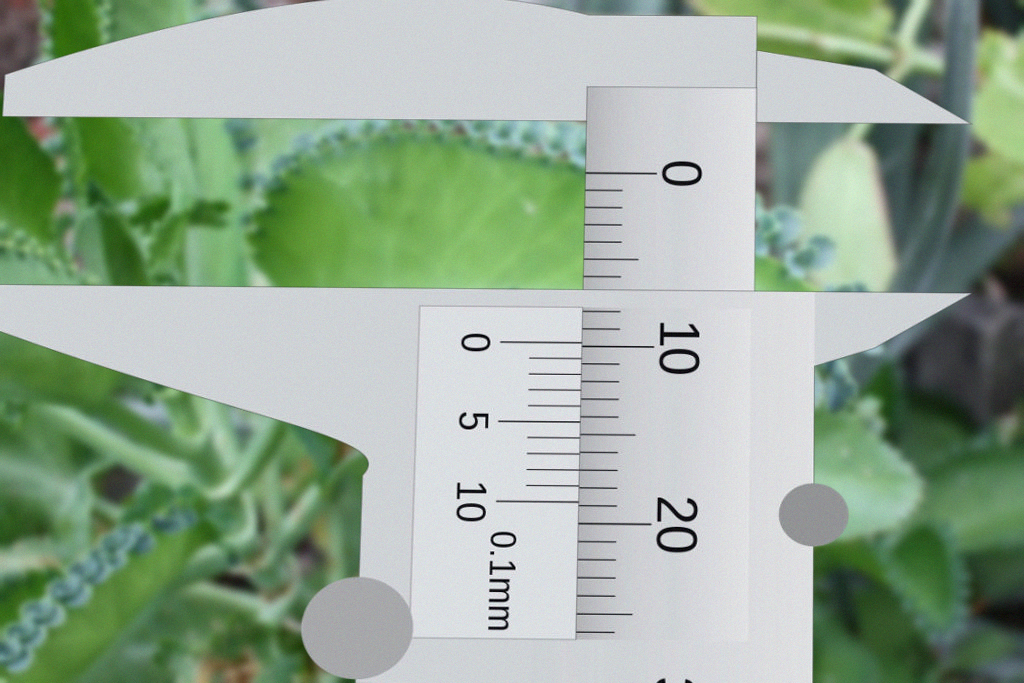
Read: 9.8,mm
